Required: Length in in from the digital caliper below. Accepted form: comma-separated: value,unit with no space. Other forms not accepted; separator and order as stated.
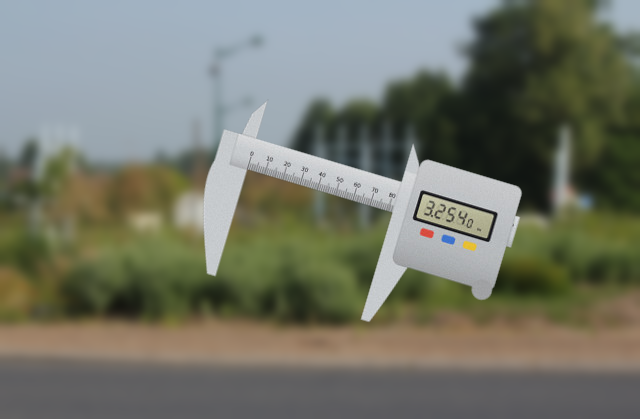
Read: 3.2540,in
